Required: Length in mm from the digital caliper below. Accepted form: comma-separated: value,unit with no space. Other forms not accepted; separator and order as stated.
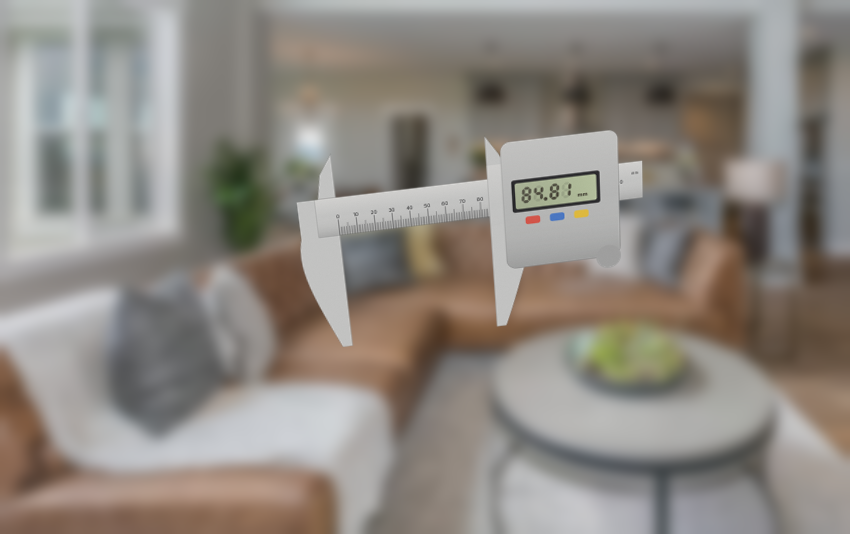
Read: 84.81,mm
